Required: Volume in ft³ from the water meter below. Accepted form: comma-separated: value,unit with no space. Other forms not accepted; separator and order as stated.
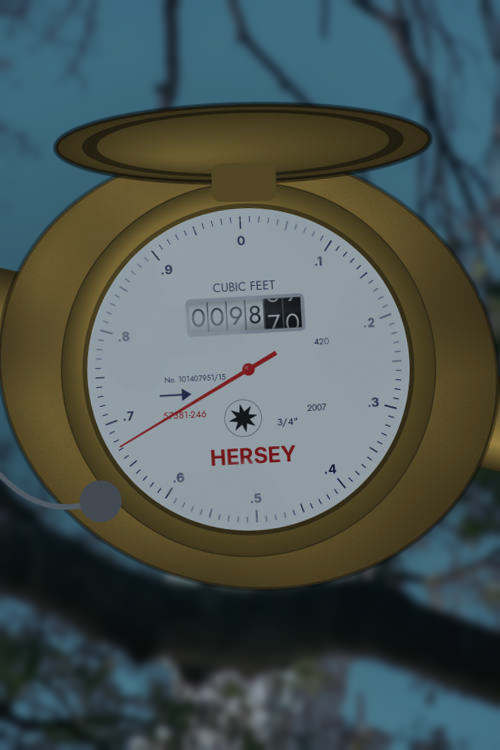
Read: 9869.67,ft³
